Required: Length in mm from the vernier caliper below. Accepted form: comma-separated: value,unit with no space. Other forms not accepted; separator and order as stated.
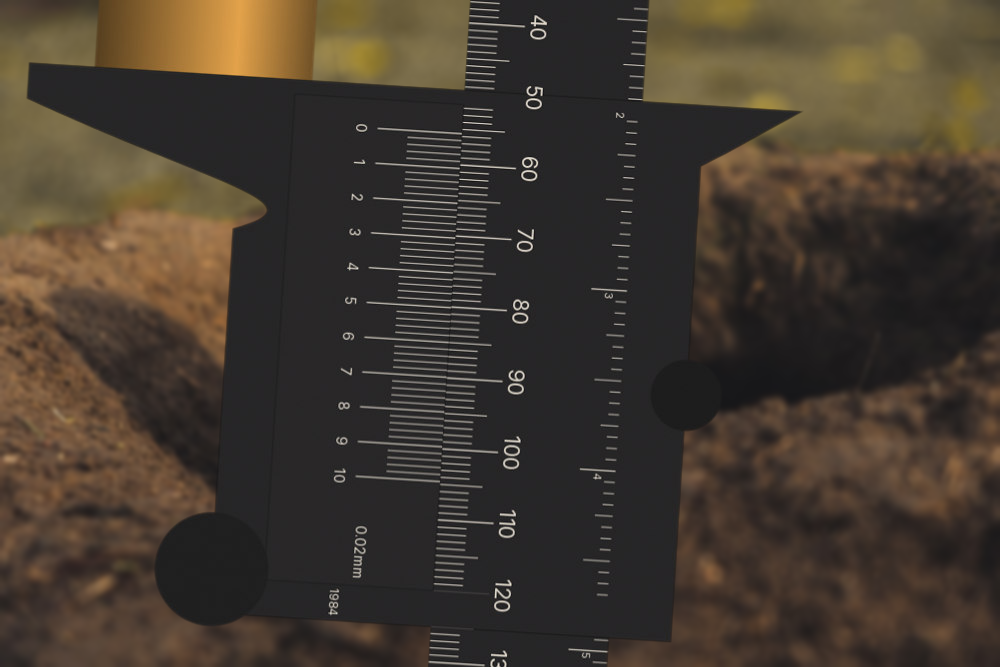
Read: 55.6,mm
